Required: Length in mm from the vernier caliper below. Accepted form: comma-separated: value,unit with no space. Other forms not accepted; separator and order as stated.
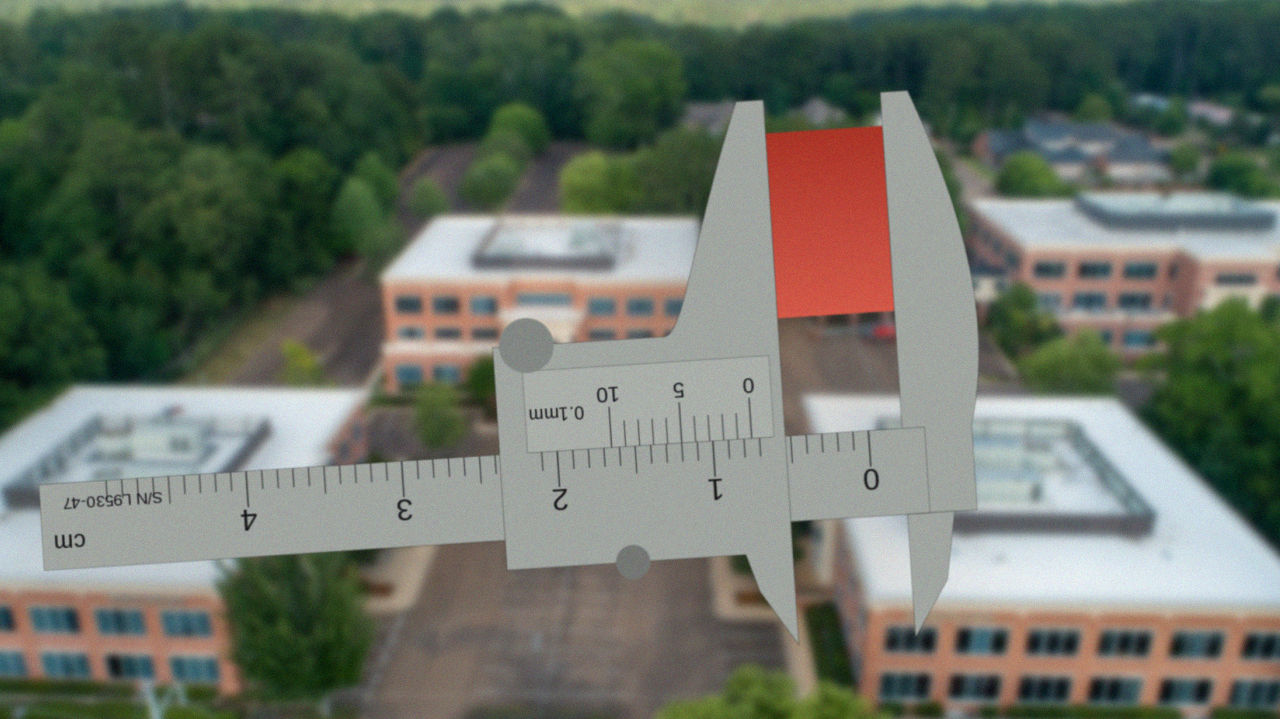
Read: 7.5,mm
